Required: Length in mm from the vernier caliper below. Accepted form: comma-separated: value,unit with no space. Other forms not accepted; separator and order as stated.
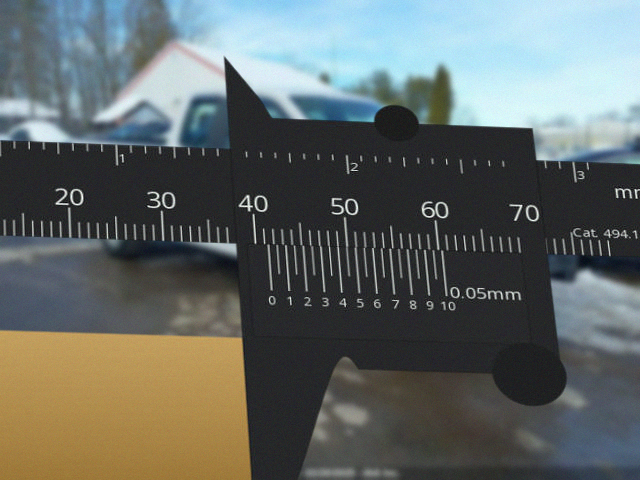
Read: 41.4,mm
